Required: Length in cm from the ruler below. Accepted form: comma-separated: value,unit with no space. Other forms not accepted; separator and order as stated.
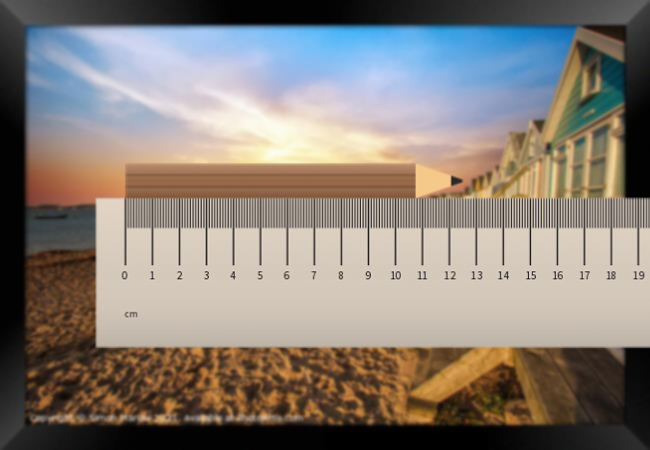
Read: 12.5,cm
